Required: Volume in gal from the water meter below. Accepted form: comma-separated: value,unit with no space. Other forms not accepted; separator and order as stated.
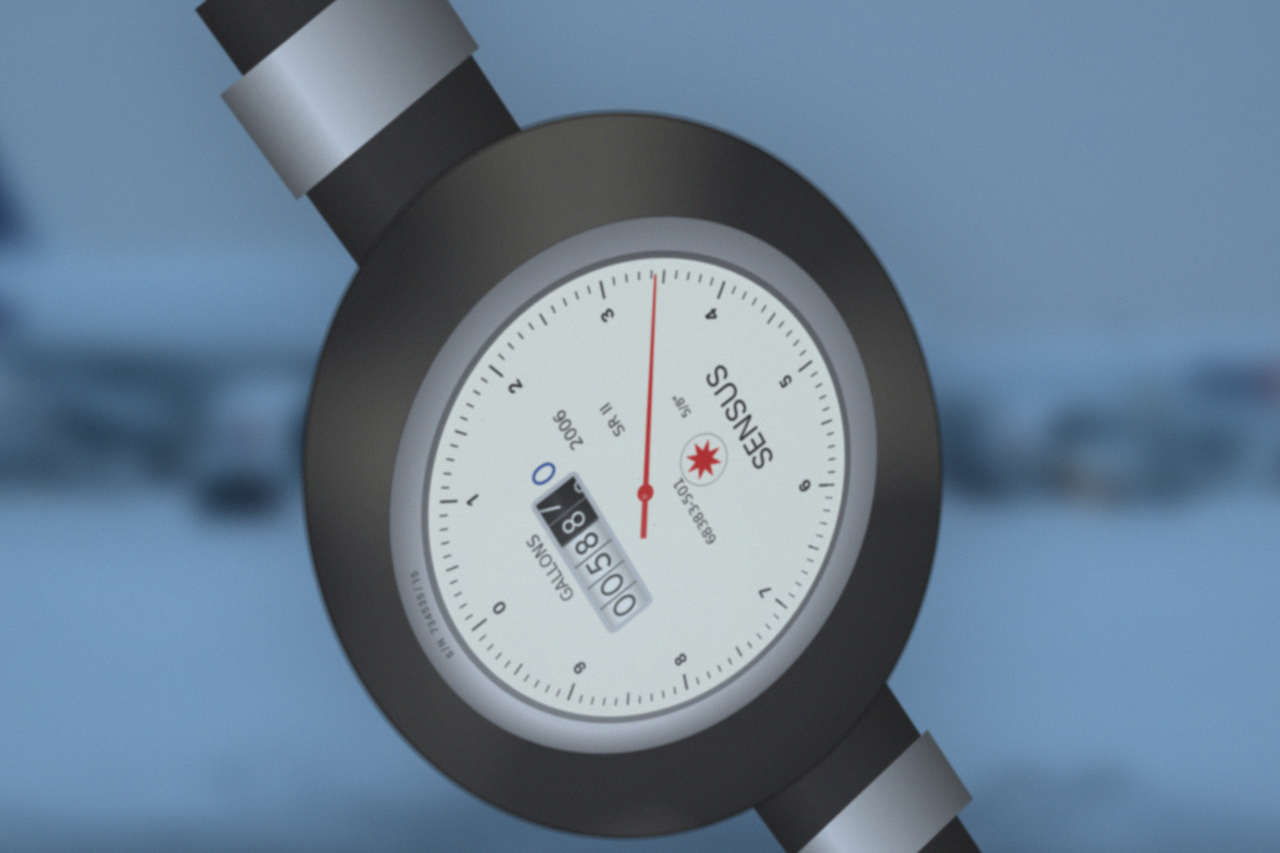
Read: 58873.4,gal
